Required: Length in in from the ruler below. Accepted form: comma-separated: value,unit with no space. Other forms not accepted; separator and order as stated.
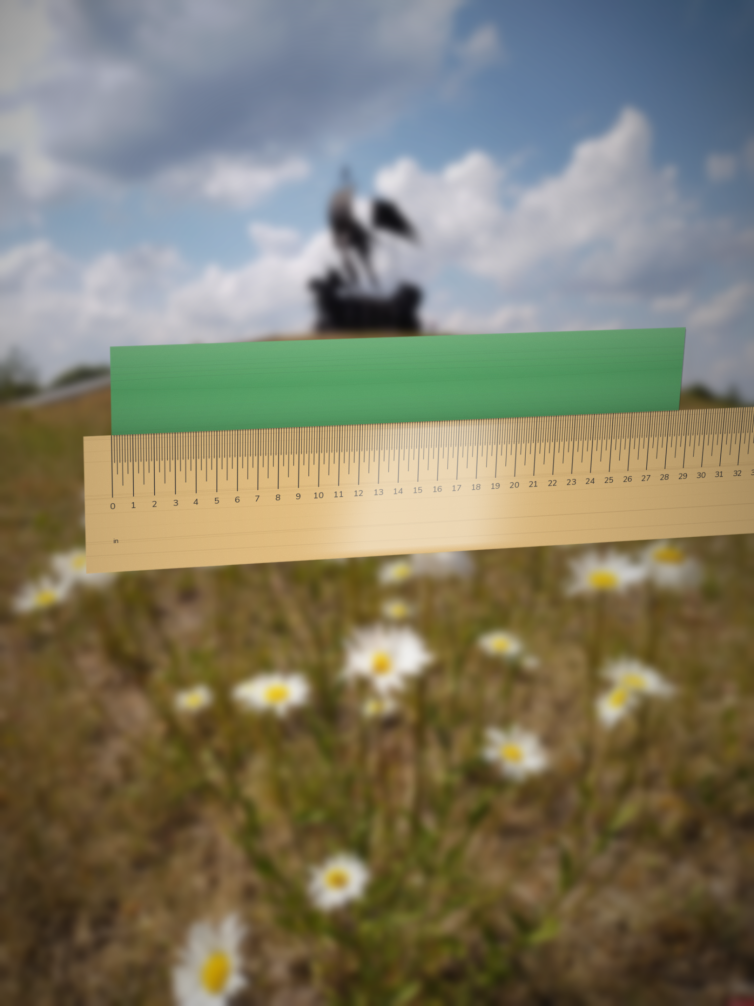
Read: 28.5,in
